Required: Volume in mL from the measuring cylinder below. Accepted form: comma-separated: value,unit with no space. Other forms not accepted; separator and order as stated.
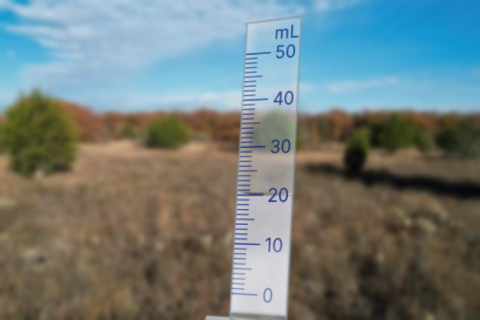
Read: 20,mL
